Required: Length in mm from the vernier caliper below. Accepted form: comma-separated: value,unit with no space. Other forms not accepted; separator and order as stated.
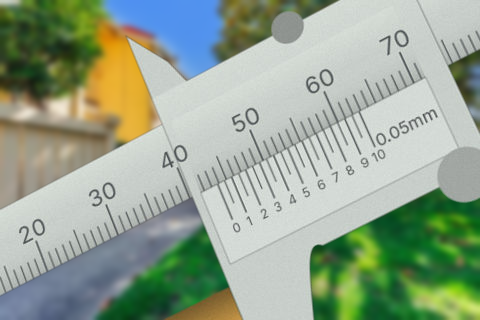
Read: 43.8,mm
